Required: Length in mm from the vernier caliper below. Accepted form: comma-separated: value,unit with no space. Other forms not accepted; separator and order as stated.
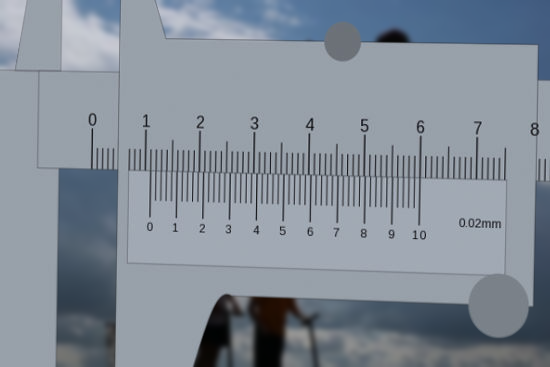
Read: 11.0,mm
